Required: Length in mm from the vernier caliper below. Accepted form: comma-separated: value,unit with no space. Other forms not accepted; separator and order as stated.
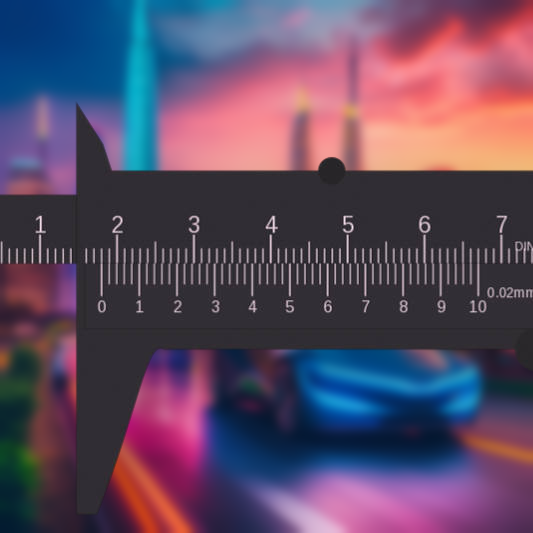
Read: 18.0,mm
